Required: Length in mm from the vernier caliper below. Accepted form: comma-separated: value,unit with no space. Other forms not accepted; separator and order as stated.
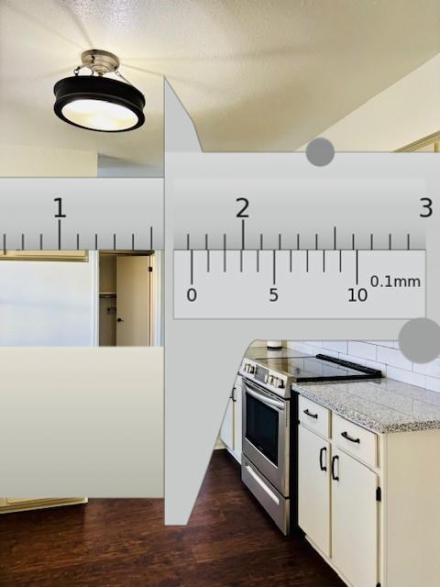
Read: 17.2,mm
